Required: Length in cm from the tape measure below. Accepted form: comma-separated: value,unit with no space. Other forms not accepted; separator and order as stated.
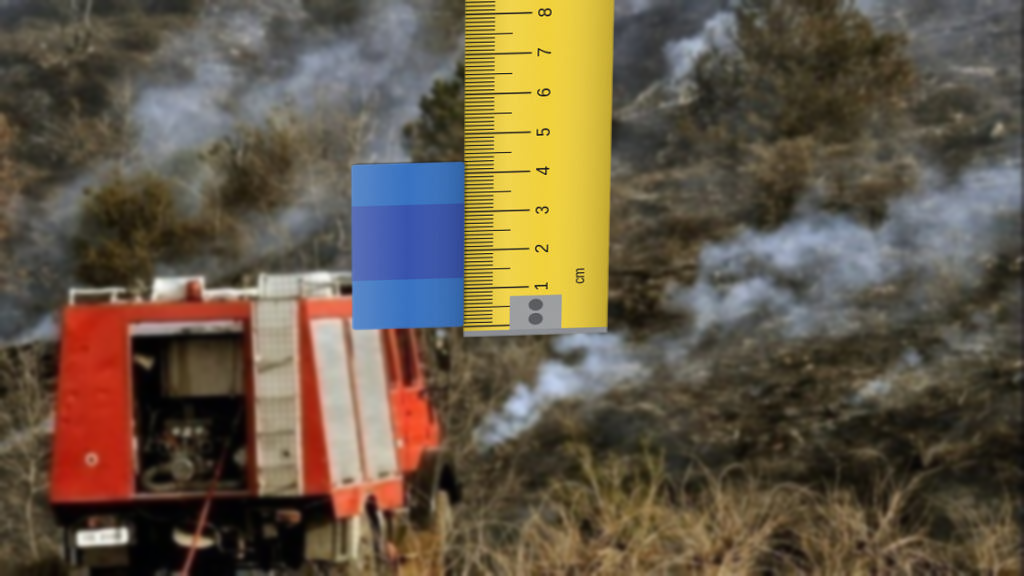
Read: 4.3,cm
